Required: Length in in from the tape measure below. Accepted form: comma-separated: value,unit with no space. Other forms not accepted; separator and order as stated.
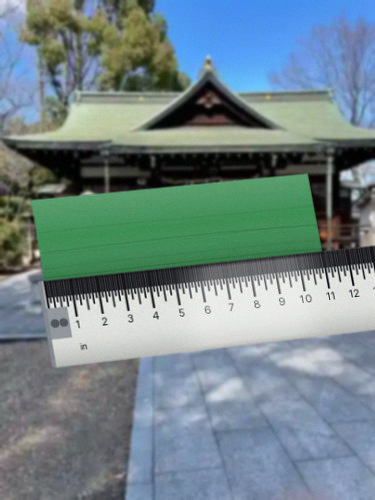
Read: 11,in
